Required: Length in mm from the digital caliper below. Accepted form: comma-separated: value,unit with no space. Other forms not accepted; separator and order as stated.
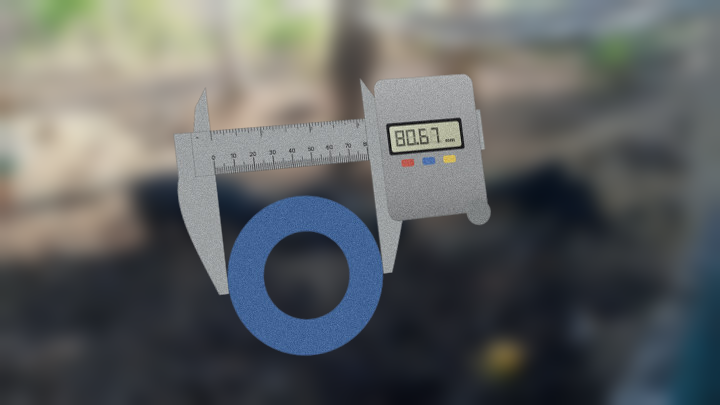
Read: 80.67,mm
